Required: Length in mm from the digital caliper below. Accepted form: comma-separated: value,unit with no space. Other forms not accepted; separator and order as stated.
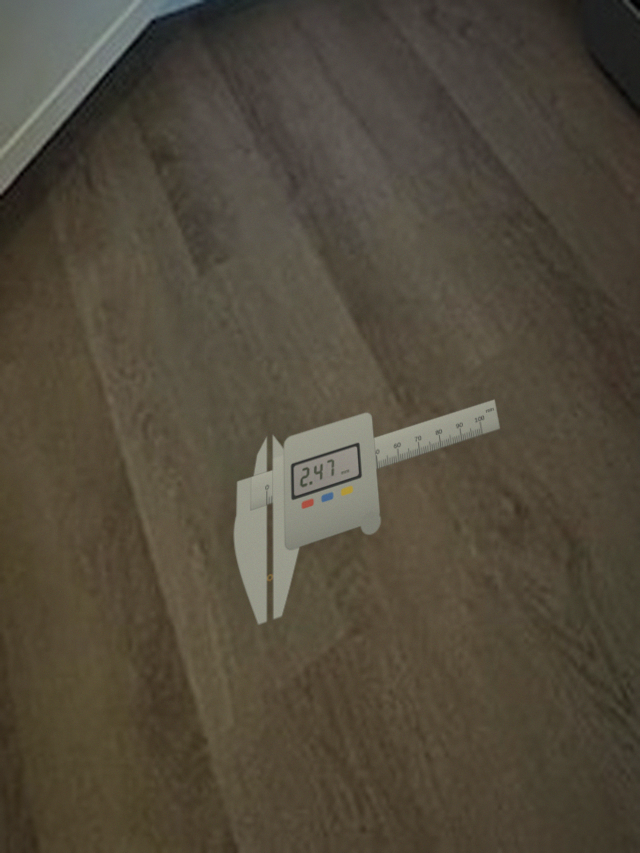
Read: 2.47,mm
